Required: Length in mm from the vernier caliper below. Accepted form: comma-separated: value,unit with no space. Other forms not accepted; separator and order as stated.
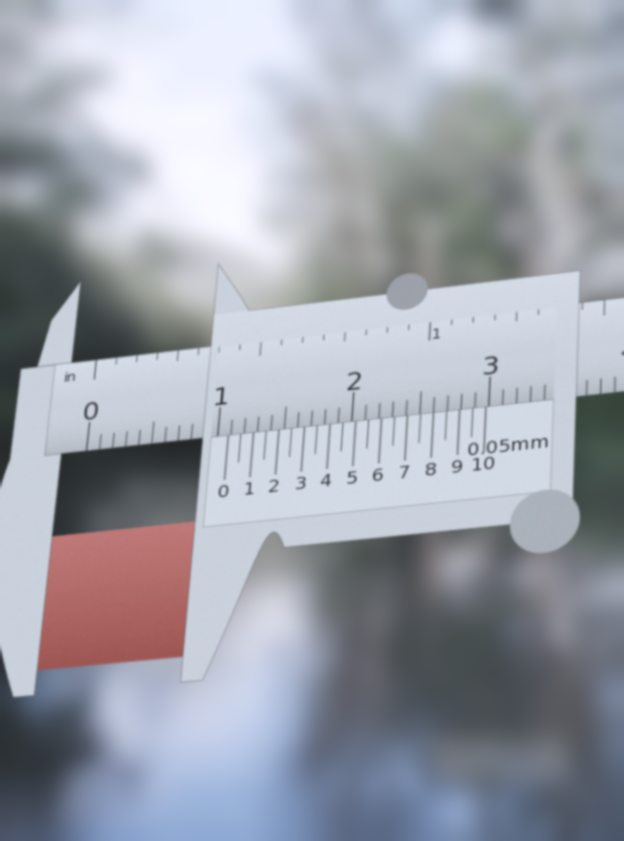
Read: 10.8,mm
